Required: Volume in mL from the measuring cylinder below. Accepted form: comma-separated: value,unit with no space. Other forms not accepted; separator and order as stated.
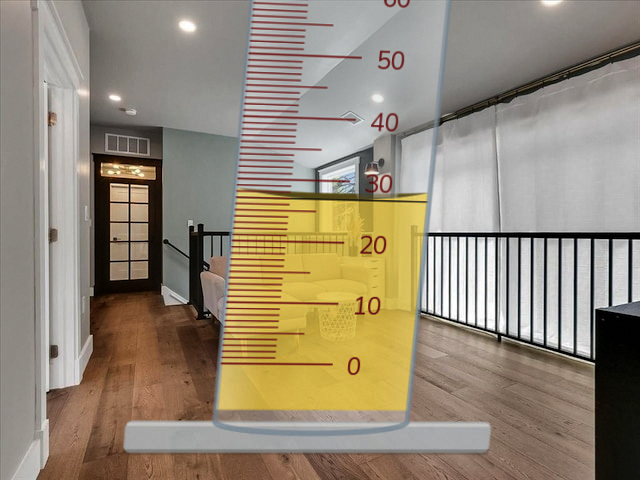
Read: 27,mL
